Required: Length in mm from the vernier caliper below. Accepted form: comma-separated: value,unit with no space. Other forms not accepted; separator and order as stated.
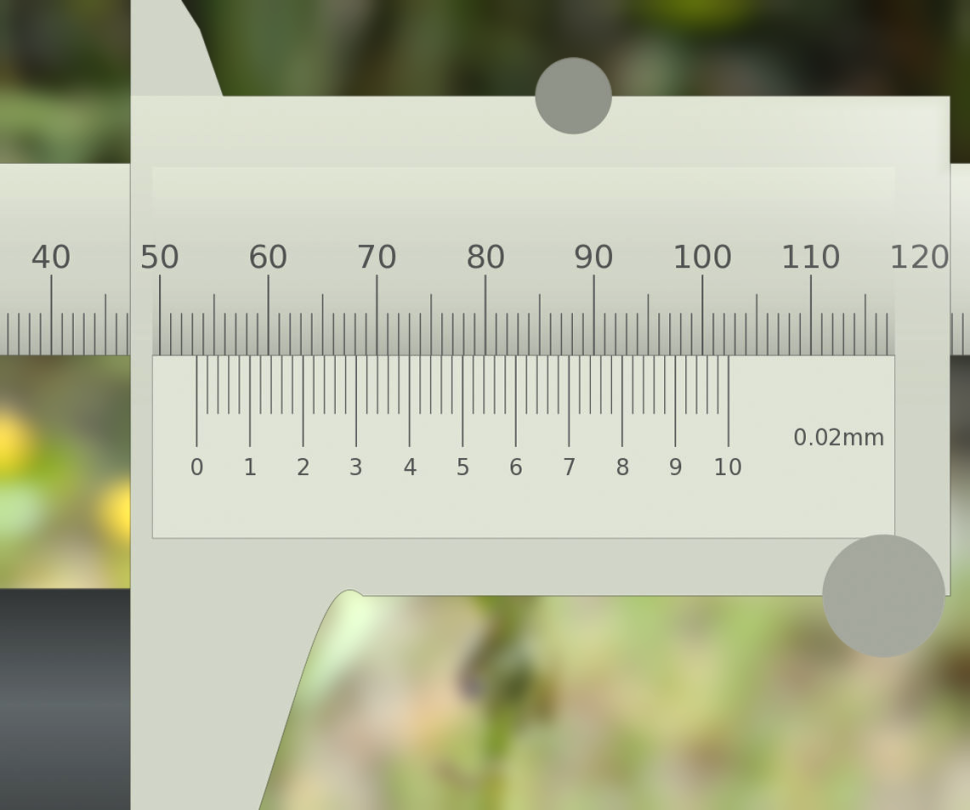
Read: 53.4,mm
